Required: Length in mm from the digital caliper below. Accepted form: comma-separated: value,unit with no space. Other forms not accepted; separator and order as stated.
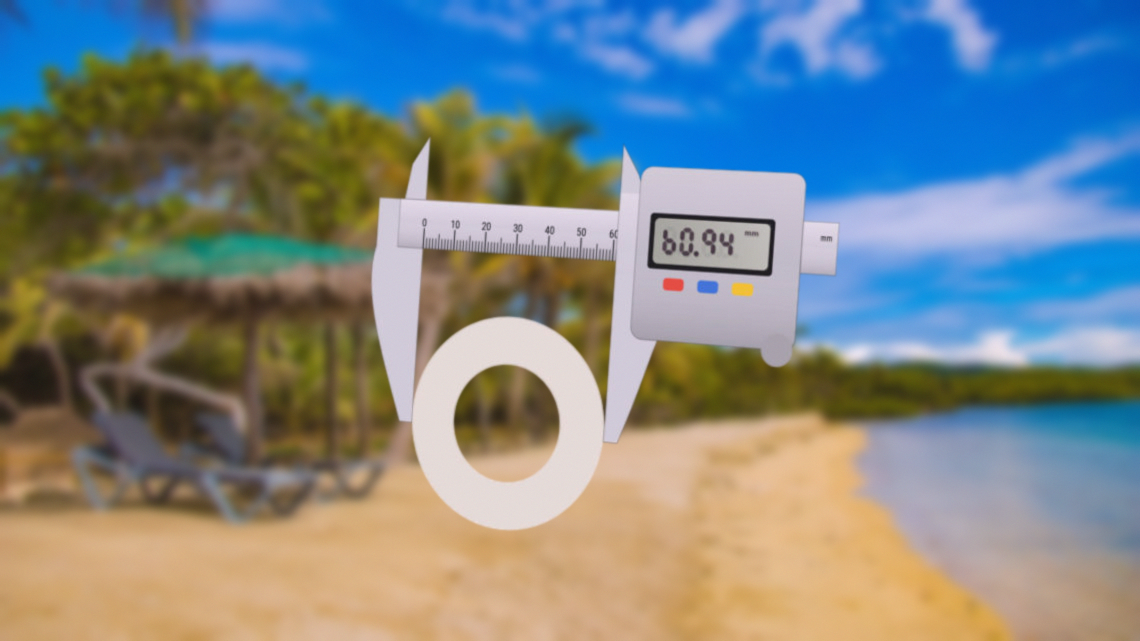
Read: 60.94,mm
